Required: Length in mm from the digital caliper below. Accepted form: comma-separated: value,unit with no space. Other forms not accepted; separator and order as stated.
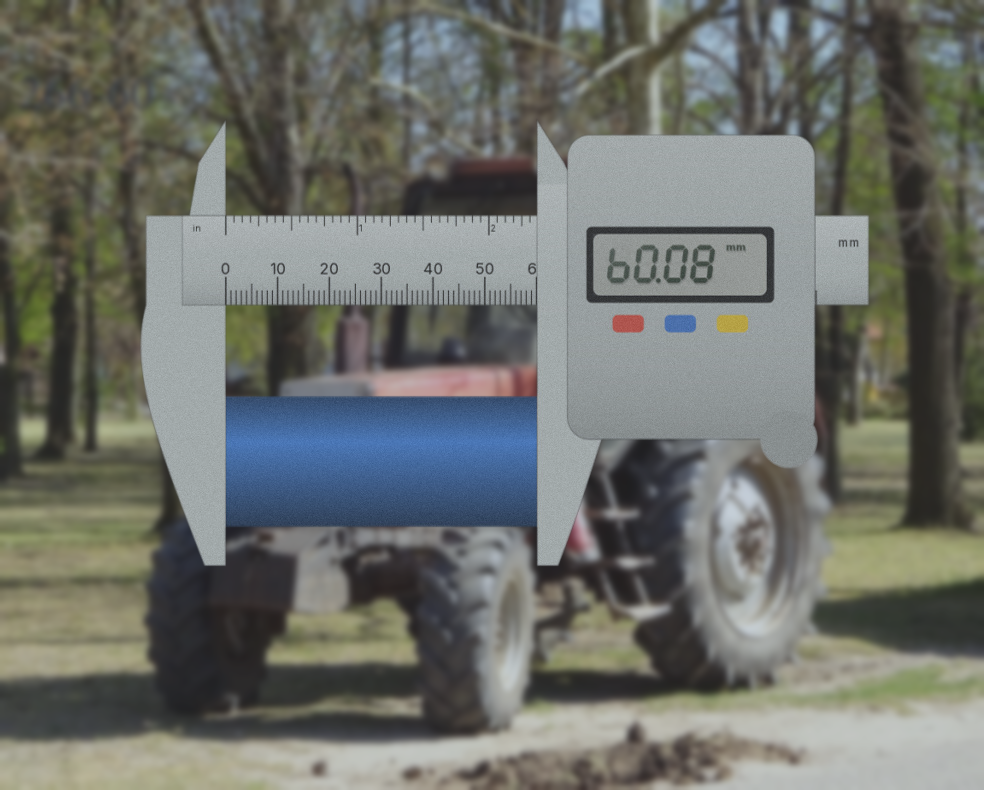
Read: 60.08,mm
